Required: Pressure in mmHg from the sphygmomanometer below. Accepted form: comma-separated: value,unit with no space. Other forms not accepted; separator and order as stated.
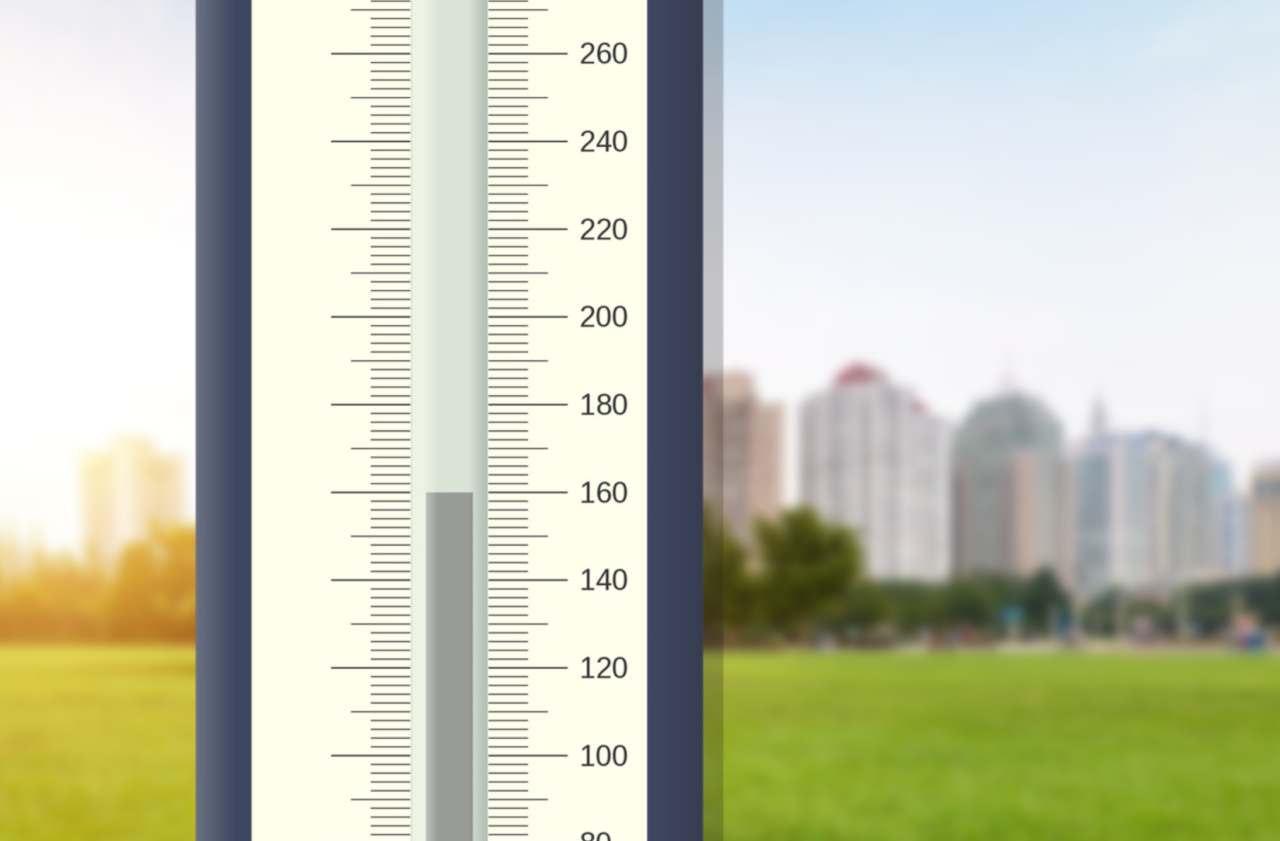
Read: 160,mmHg
